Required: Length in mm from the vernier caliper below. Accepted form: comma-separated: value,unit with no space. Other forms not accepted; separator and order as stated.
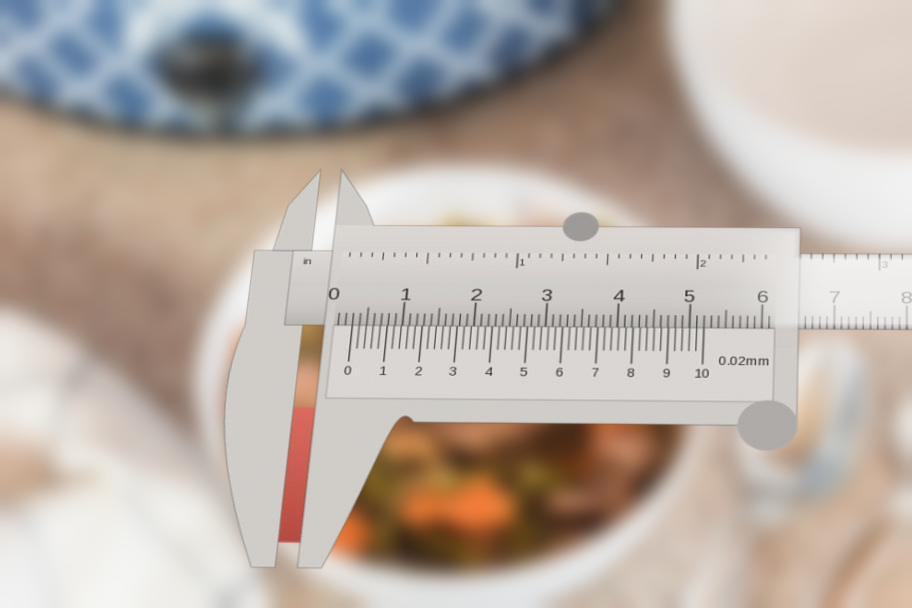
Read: 3.0,mm
